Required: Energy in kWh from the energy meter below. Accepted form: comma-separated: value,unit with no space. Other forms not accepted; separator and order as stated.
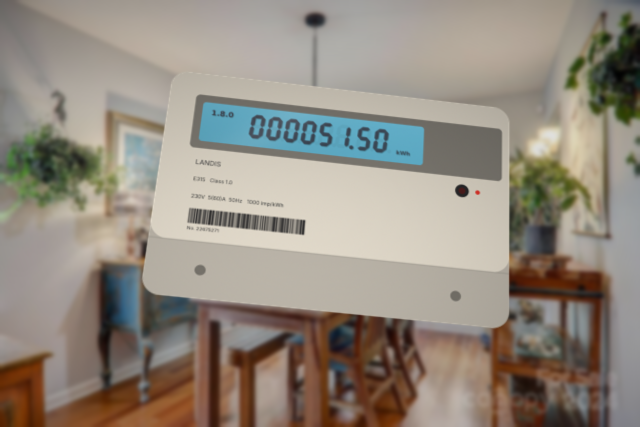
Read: 51.50,kWh
